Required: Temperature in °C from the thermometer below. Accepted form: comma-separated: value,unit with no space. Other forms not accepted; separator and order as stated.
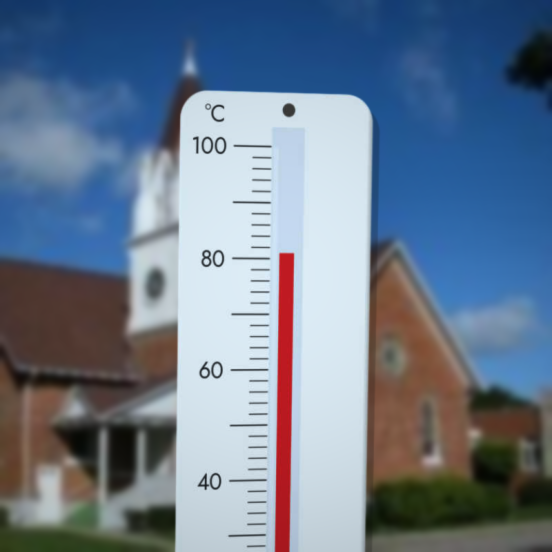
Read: 81,°C
